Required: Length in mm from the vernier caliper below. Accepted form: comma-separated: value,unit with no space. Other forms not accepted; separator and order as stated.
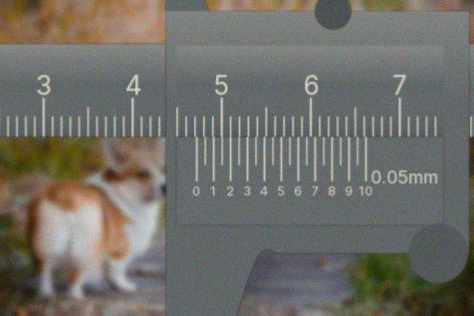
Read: 47.2,mm
